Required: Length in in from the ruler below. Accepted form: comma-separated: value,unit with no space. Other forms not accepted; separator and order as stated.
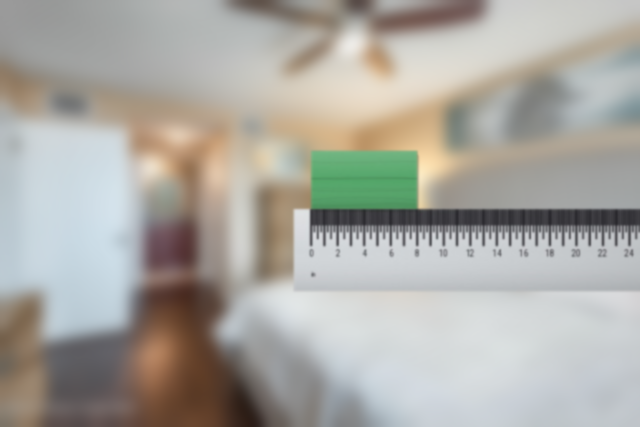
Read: 8,in
